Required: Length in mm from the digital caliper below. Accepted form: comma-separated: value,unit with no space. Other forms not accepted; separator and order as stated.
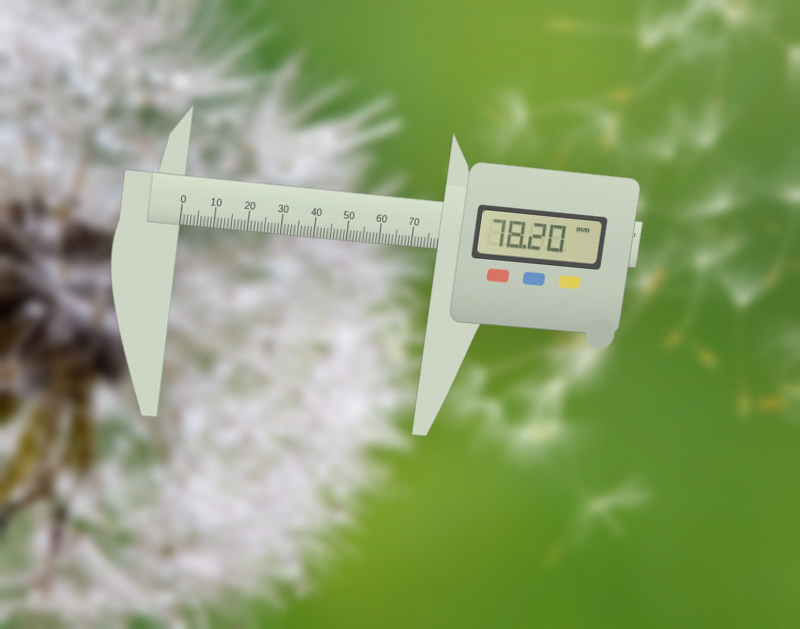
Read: 78.20,mm
